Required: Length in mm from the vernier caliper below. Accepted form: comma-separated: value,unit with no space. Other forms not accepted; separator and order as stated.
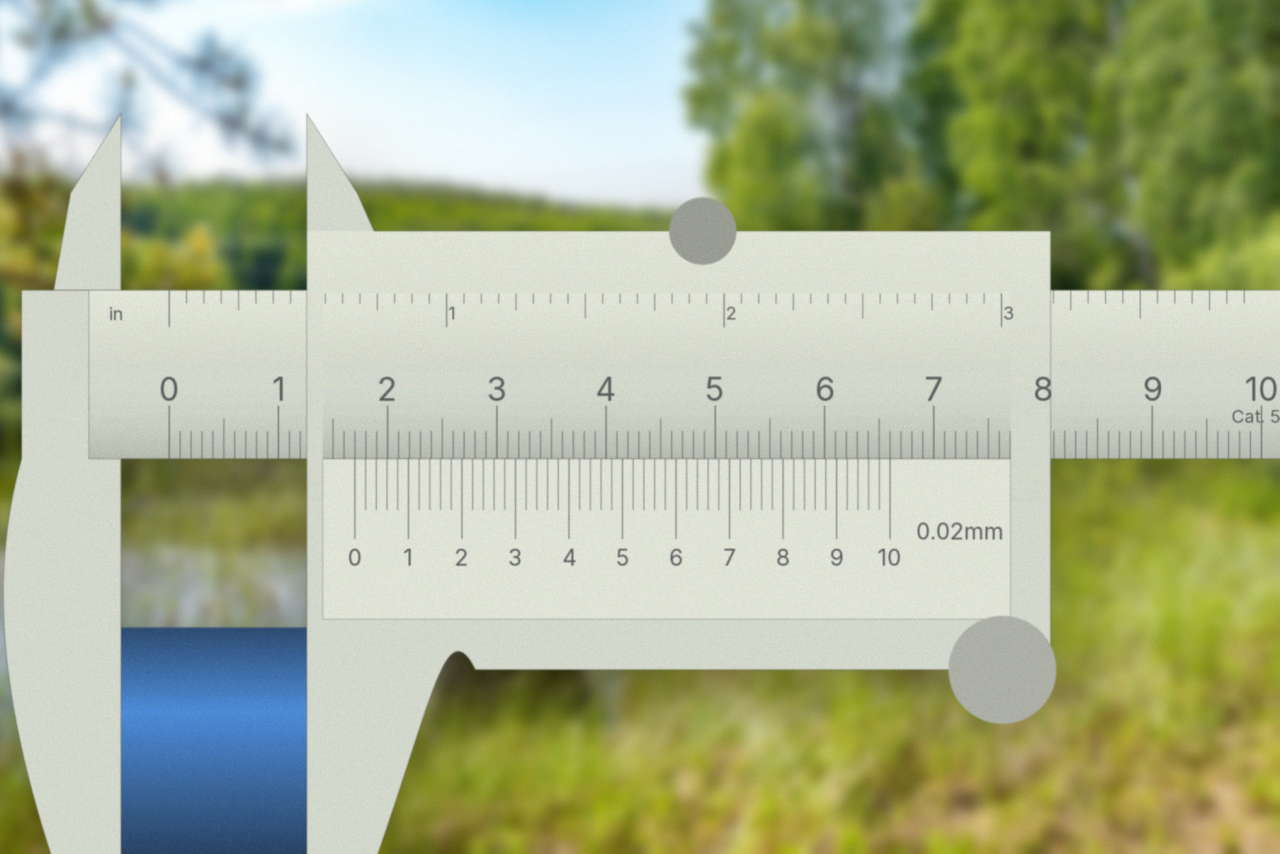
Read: 17.0,mm
